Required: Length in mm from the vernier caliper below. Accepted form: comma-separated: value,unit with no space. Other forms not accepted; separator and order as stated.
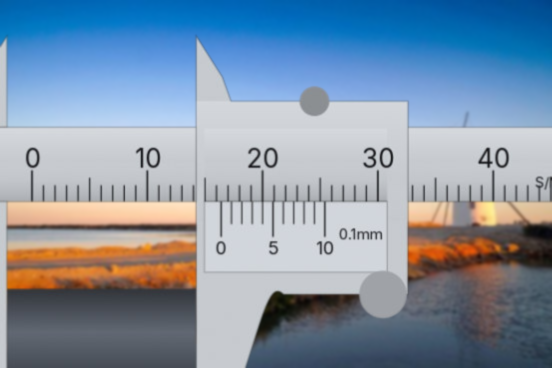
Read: 16.4,mm
